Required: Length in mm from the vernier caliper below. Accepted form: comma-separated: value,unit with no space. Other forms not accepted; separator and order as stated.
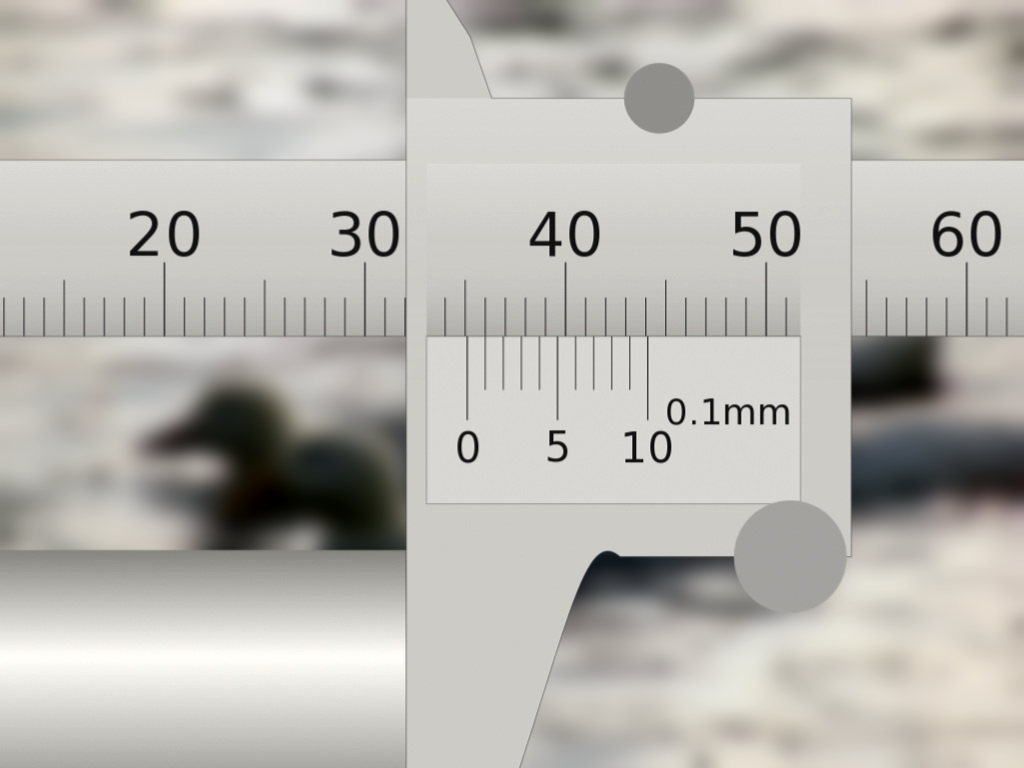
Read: 35.1,mm
